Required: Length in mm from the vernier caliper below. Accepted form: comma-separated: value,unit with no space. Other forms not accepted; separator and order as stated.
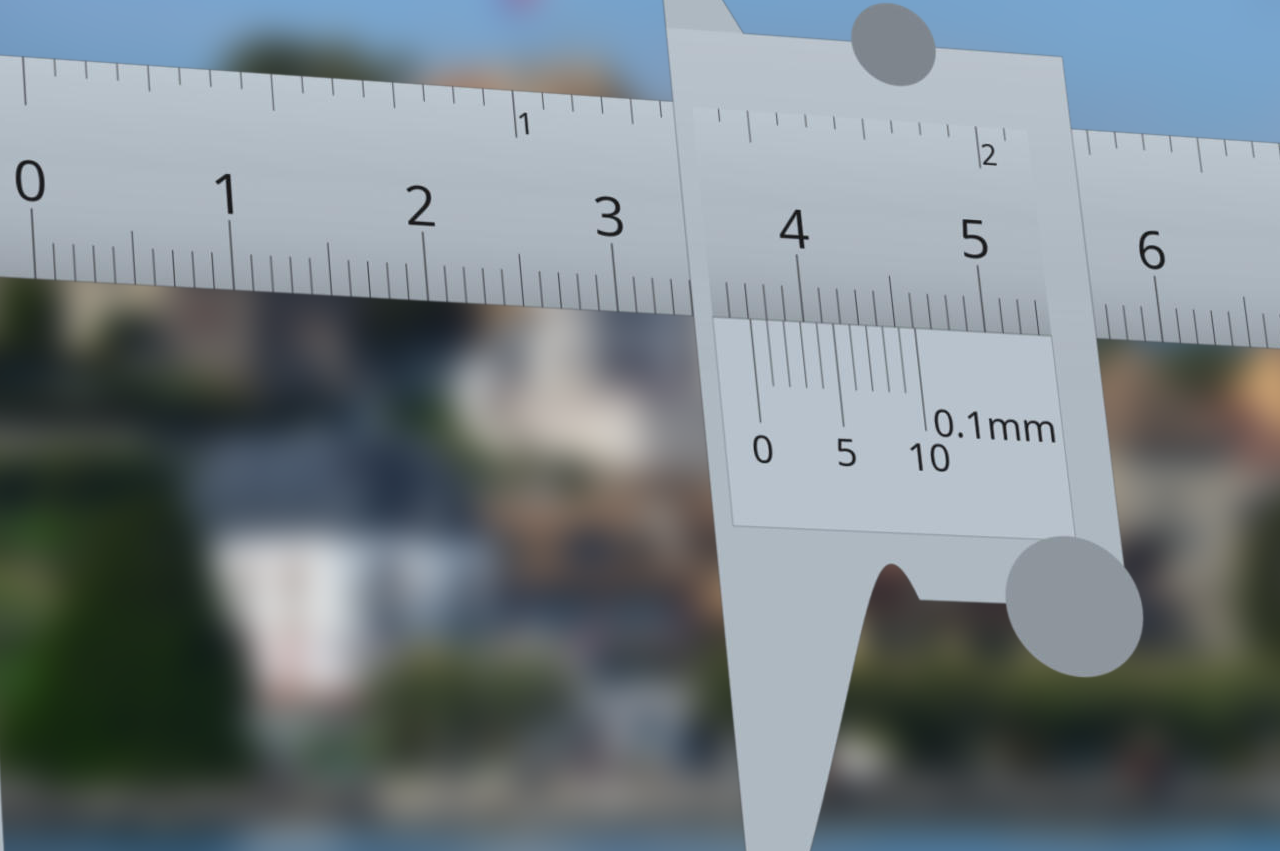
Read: 37.1,mm
